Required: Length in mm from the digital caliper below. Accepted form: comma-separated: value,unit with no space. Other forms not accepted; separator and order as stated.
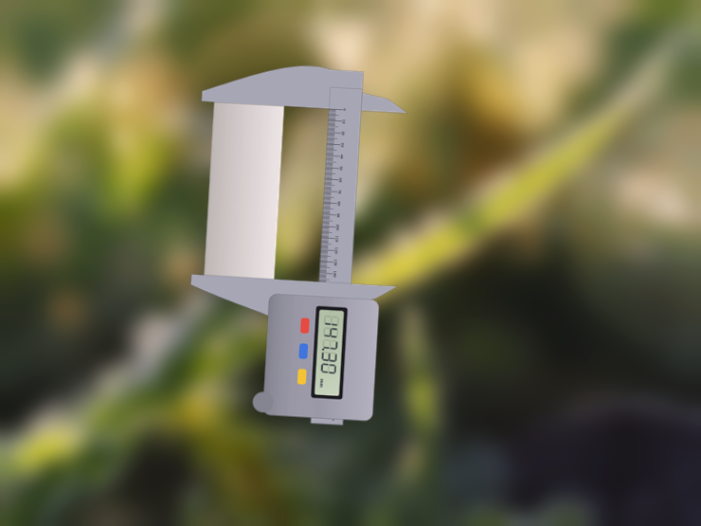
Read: 147.30,mm
